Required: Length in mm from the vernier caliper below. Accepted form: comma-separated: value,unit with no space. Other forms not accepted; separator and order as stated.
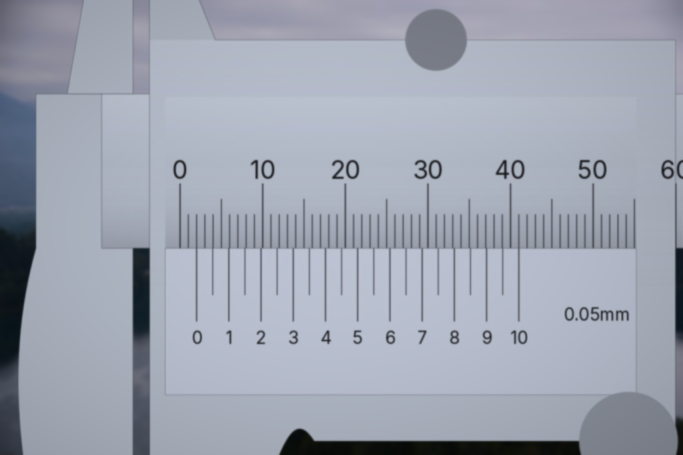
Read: 2.0,mm
